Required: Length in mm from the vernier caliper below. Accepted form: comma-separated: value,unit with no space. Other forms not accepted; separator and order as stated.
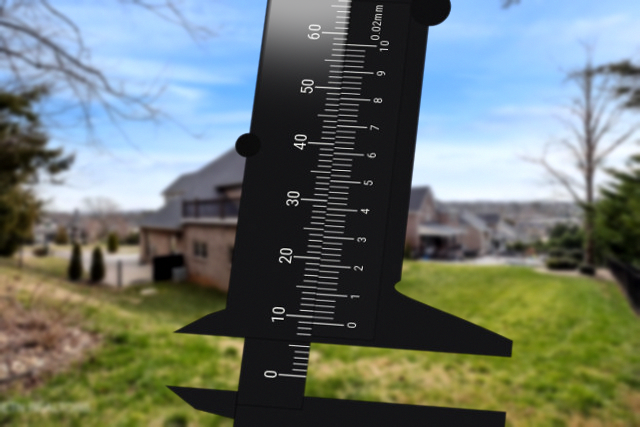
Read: 9.0,mm
